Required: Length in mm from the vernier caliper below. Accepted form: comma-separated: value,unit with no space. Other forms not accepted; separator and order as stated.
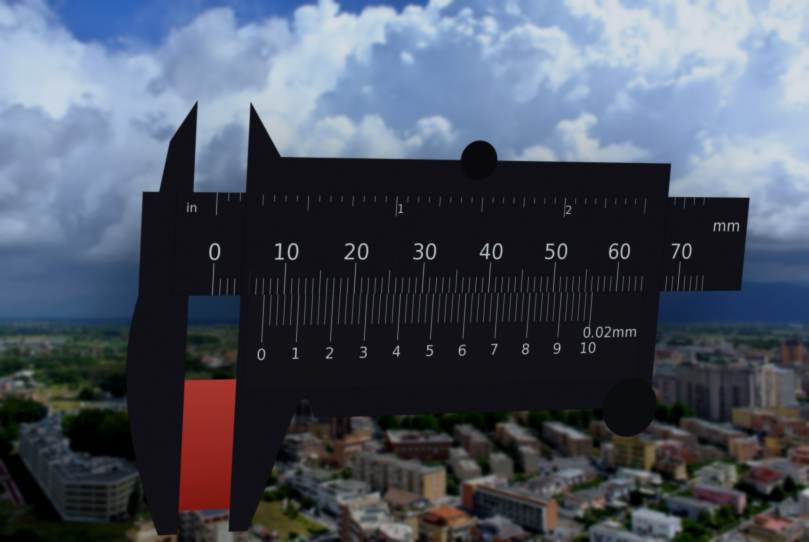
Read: 7.2,mm
